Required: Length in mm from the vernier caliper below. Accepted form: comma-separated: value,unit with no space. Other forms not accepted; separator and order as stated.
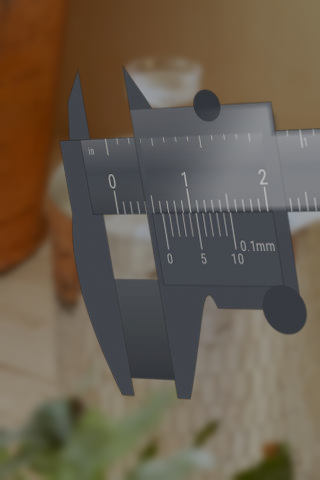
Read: 6.2,mm
